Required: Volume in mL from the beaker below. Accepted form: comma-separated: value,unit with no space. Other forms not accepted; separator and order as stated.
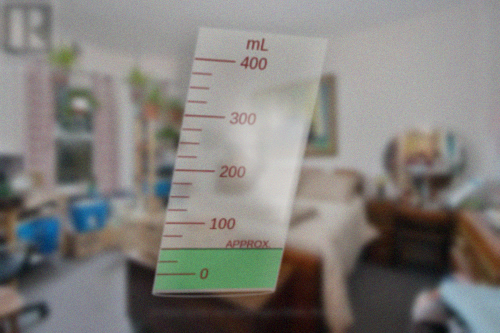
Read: 50,mL
